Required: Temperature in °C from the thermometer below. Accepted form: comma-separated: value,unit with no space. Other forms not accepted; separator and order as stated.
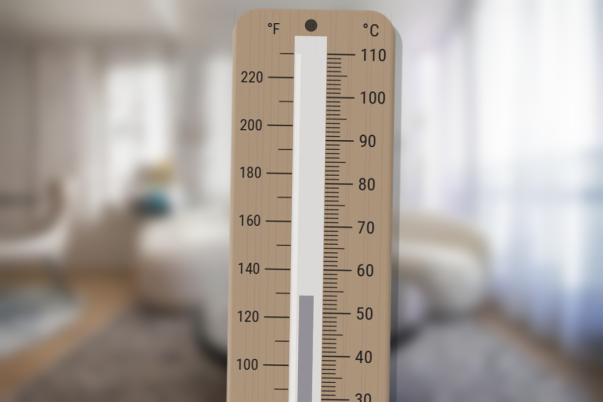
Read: 54,°C
